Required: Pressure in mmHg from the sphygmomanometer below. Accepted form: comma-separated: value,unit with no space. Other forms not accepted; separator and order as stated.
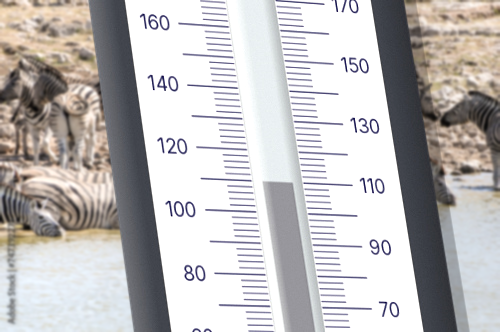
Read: 110,mmHg
